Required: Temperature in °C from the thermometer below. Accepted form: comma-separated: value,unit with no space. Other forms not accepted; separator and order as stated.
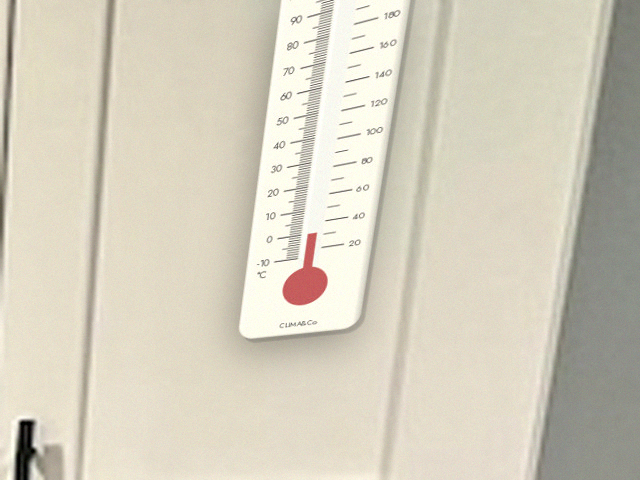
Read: 0,°C
